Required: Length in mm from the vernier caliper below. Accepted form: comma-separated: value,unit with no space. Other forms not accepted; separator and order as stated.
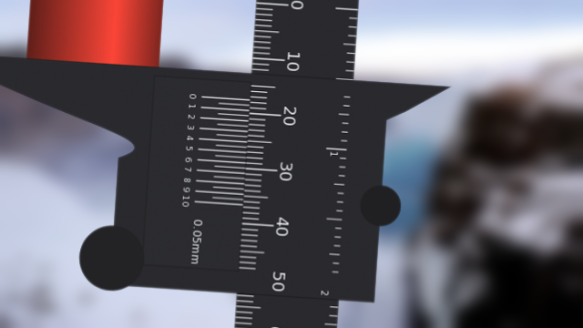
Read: 17.6,mm
